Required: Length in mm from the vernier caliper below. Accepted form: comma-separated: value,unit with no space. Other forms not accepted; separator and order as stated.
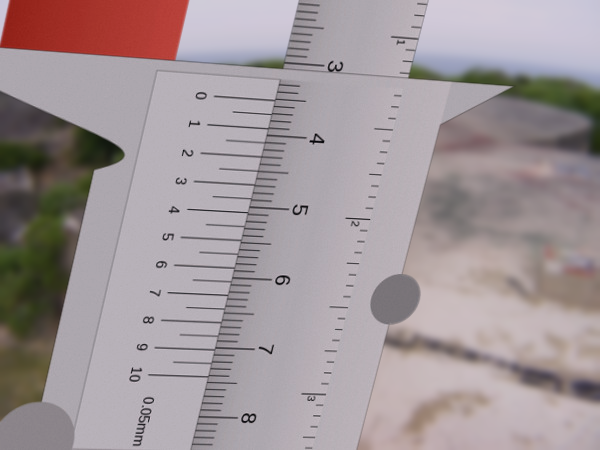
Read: 35.2,mm
